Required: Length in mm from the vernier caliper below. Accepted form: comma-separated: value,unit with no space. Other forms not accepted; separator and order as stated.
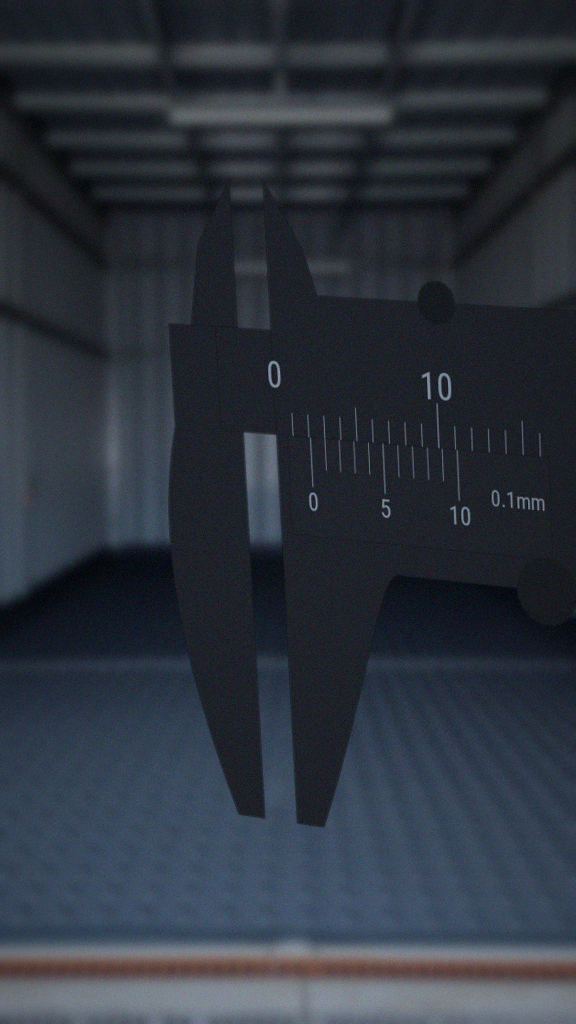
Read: 2.1,mm
